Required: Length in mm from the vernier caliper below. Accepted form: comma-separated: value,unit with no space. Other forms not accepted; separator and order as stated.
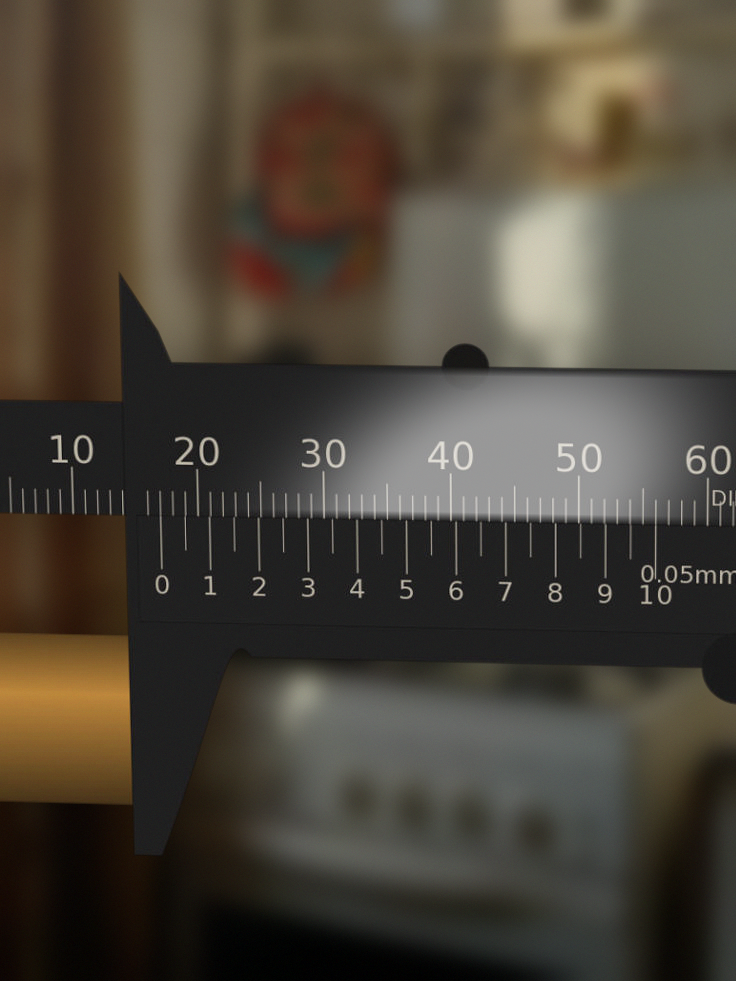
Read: 17.0,mm
